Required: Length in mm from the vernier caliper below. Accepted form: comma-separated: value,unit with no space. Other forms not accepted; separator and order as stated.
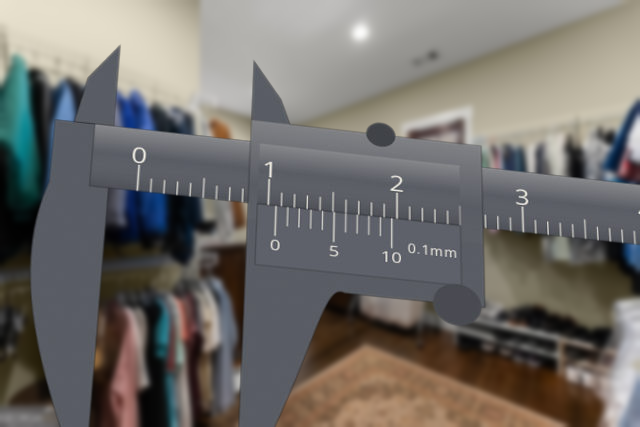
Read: 10.6,mm
